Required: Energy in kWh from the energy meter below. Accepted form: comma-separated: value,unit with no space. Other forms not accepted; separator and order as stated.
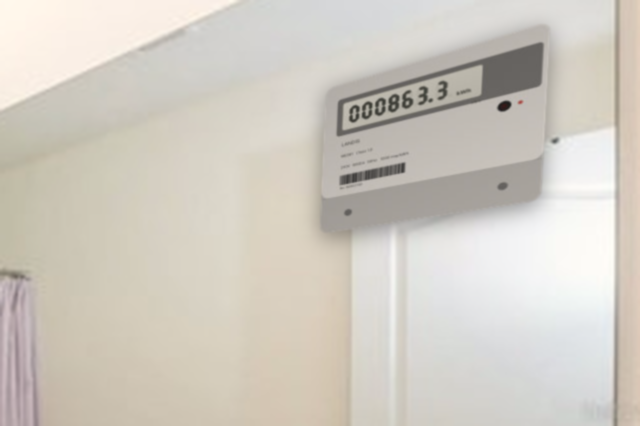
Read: 863.3,kWh
